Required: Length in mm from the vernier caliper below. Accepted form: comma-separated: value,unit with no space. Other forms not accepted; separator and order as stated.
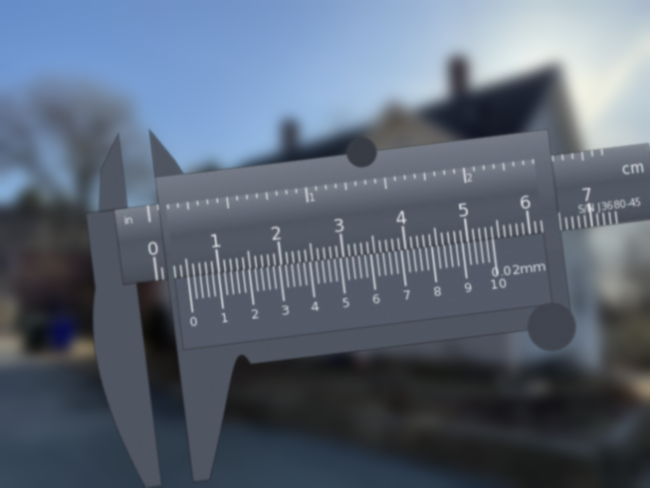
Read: 5.0,mm
